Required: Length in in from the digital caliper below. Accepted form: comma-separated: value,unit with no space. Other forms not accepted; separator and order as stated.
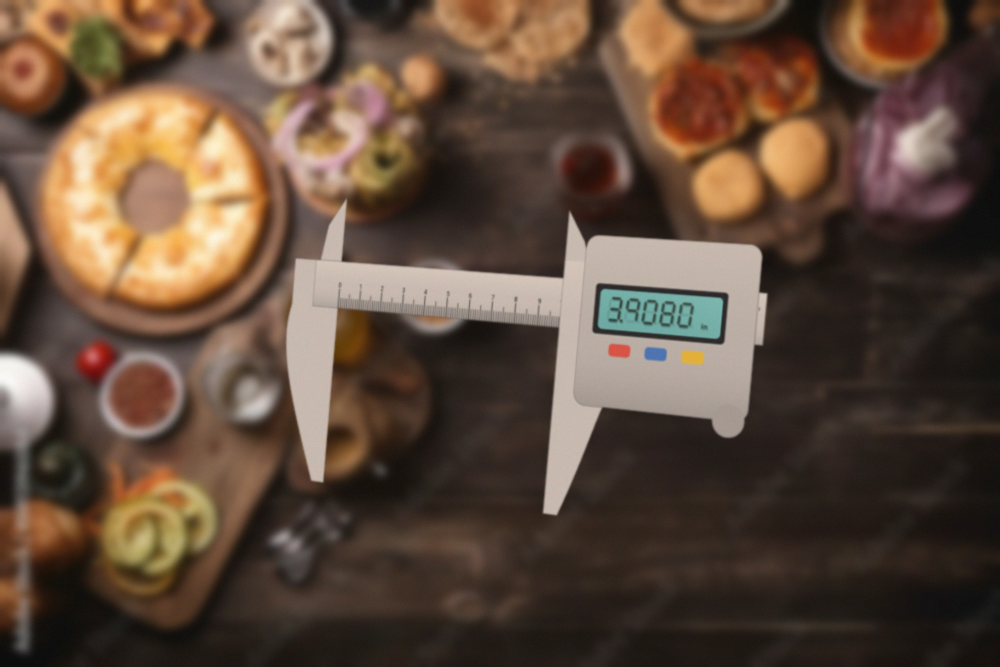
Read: 3.9080,in
